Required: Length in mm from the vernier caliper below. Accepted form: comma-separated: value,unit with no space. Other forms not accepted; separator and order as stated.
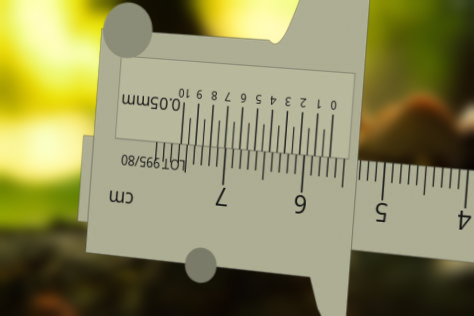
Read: 56.8,mm
